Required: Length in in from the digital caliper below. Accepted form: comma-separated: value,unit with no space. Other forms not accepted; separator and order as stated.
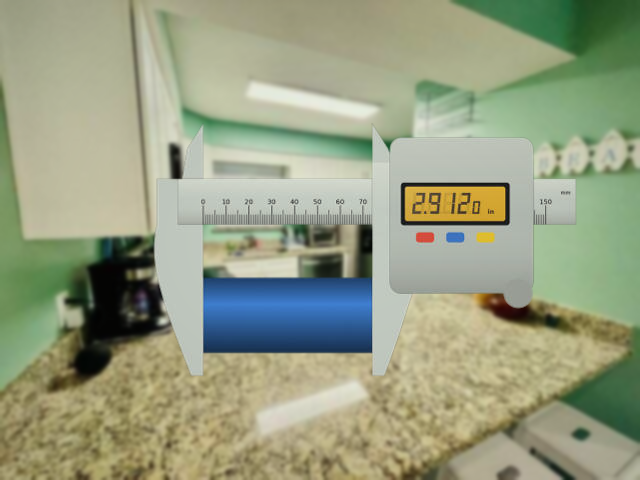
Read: 2.9120,in
